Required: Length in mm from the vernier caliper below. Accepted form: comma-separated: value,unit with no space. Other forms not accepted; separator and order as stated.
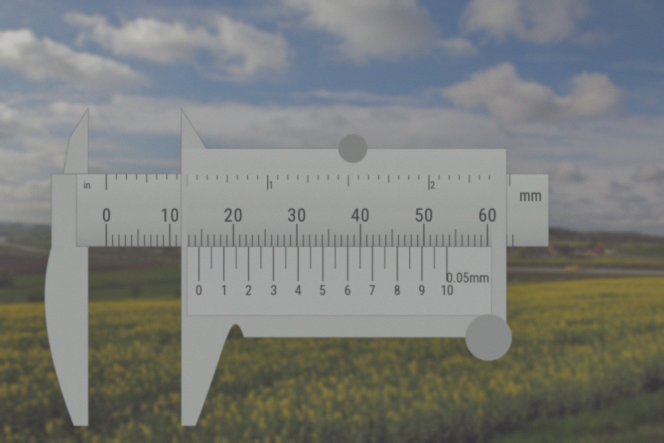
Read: 14.6,mm
